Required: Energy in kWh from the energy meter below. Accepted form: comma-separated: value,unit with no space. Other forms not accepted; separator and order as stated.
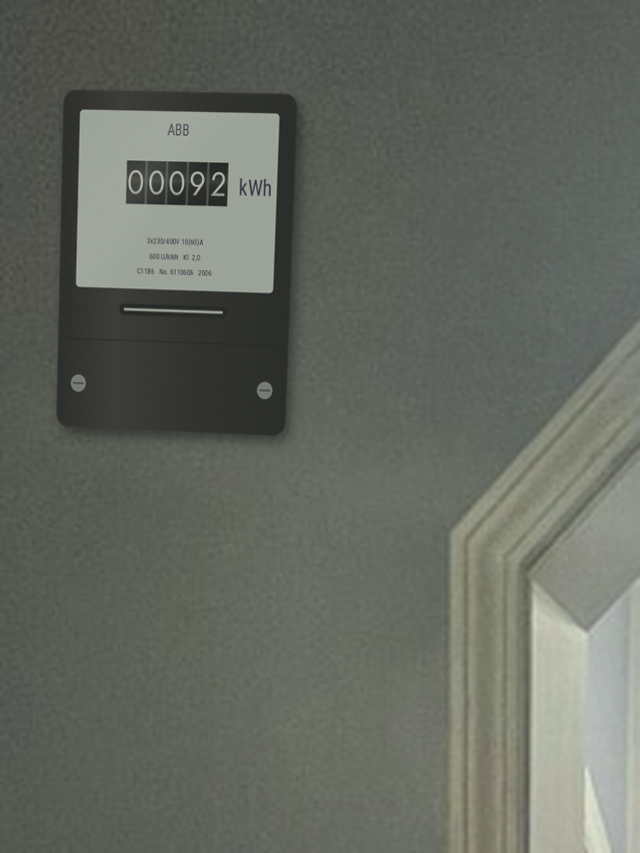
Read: 92,kWh
